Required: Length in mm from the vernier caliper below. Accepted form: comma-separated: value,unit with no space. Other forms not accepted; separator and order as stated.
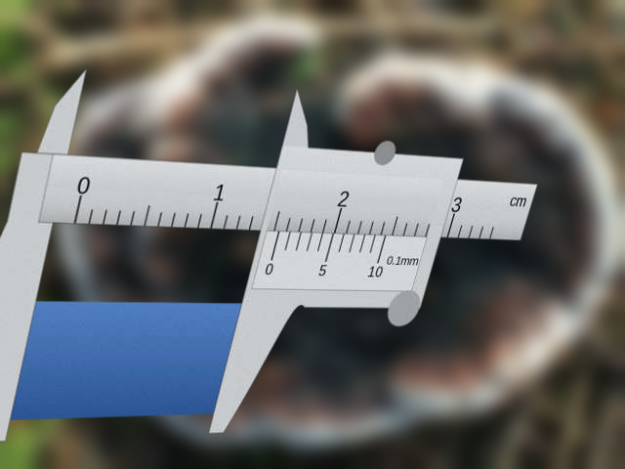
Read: 15.4,mm
